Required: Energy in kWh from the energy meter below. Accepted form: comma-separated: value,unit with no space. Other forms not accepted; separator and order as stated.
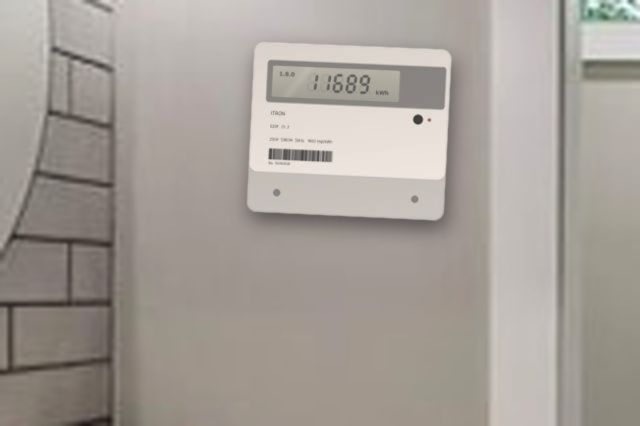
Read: 11689,kWh
